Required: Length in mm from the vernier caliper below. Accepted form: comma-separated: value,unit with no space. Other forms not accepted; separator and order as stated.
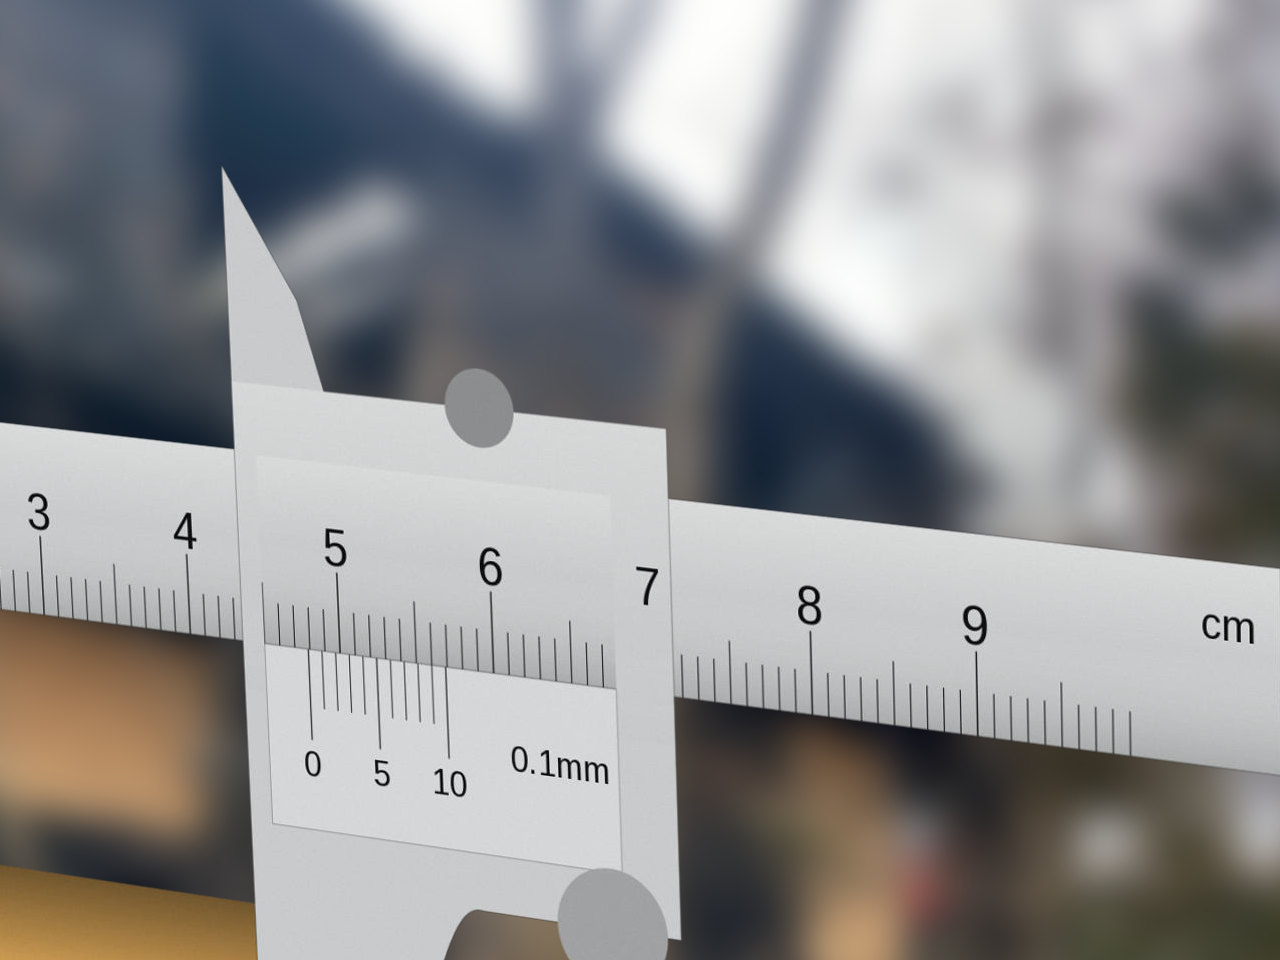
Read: 47.9,mm
